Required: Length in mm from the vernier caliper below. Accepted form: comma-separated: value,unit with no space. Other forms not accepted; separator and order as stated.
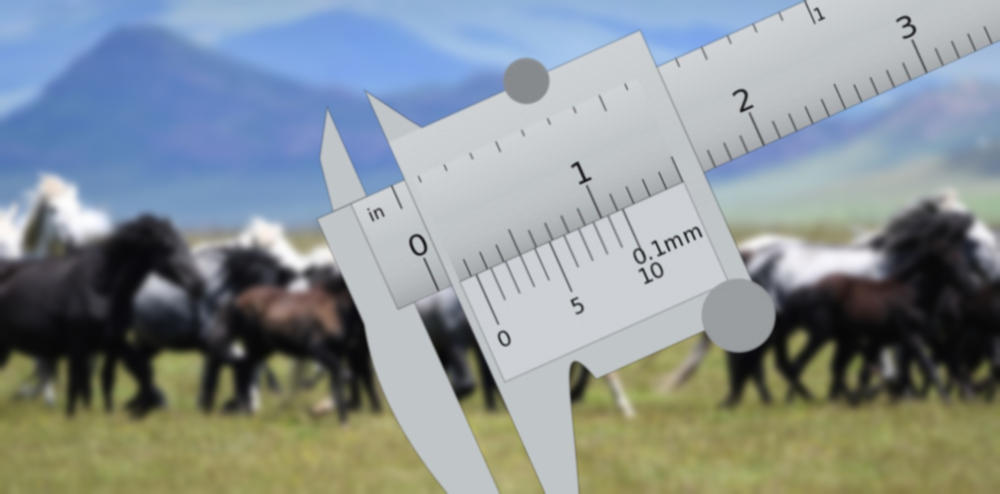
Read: 2.3,mm
